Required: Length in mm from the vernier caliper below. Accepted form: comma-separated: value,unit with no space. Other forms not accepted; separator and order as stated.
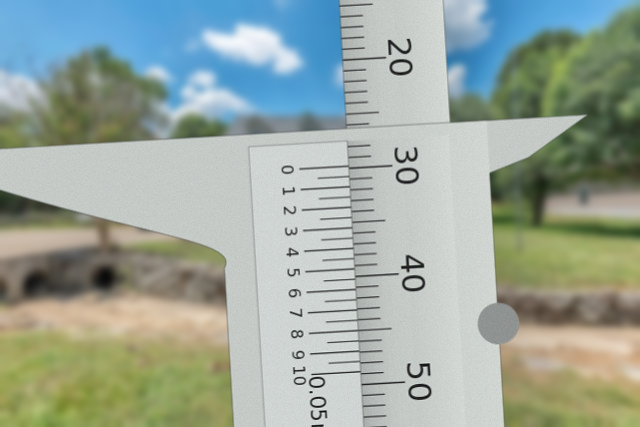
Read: 29.8,mm
